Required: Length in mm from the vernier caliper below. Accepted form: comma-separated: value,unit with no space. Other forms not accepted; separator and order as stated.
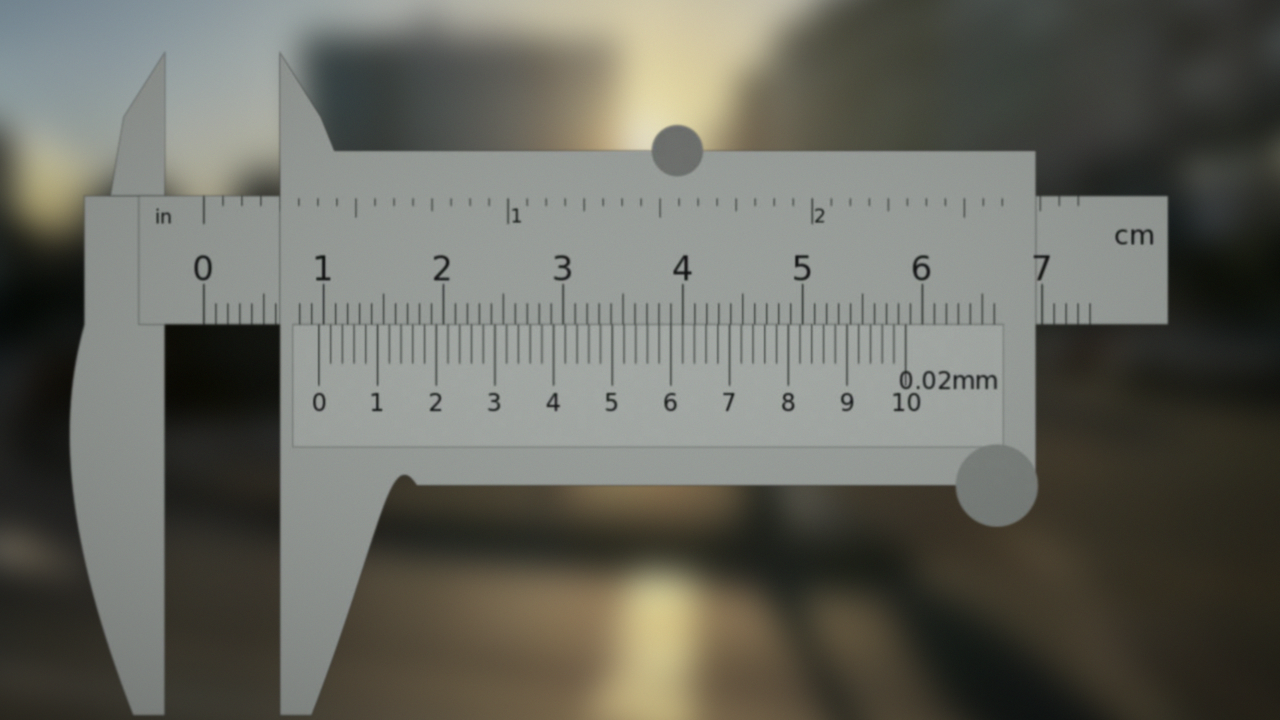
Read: 9.6,mm
